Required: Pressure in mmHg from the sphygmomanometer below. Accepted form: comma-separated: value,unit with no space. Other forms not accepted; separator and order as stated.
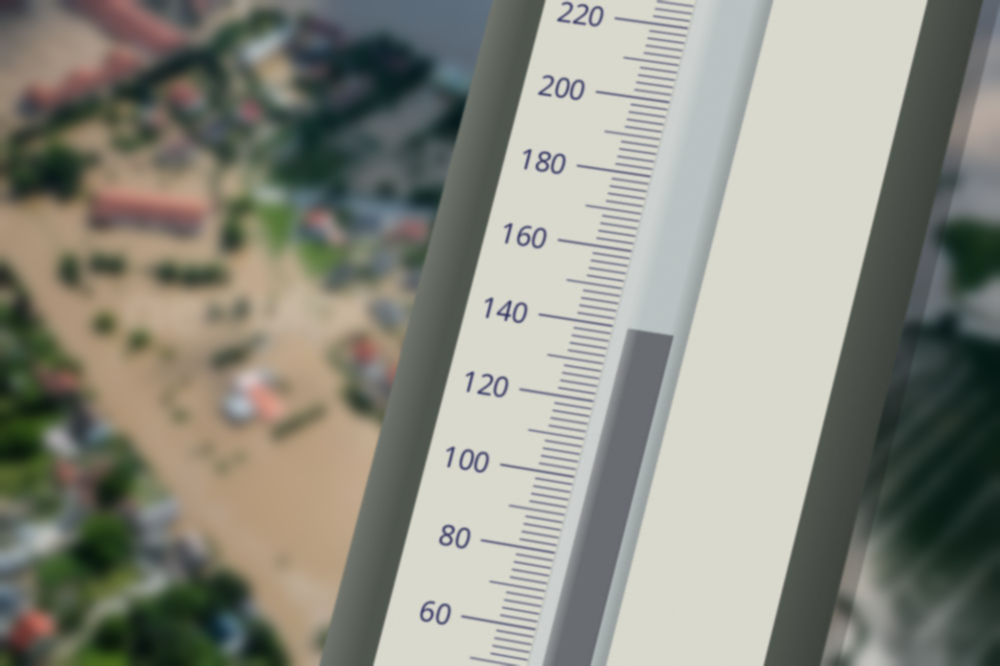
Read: 140,mmHg
